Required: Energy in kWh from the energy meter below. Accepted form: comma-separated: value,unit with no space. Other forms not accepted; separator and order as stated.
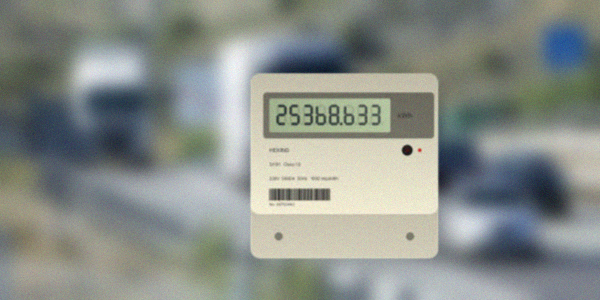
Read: 25368.633,kWh
